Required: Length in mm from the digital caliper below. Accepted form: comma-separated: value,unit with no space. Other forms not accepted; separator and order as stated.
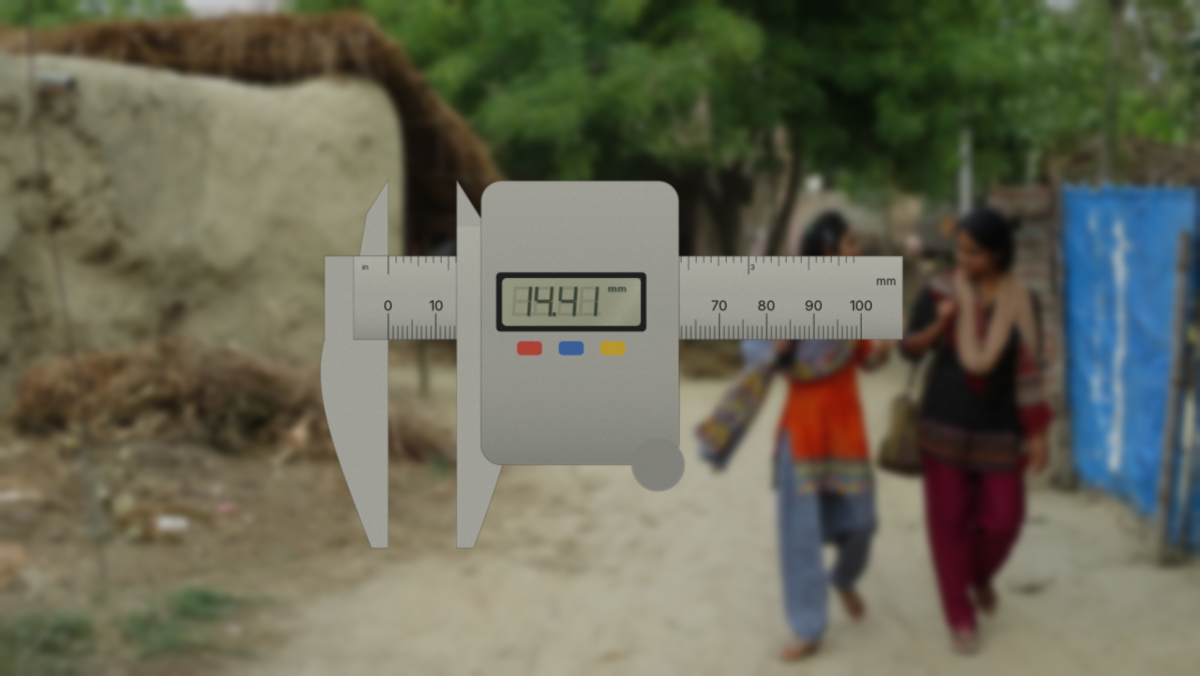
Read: 14.41,mm
